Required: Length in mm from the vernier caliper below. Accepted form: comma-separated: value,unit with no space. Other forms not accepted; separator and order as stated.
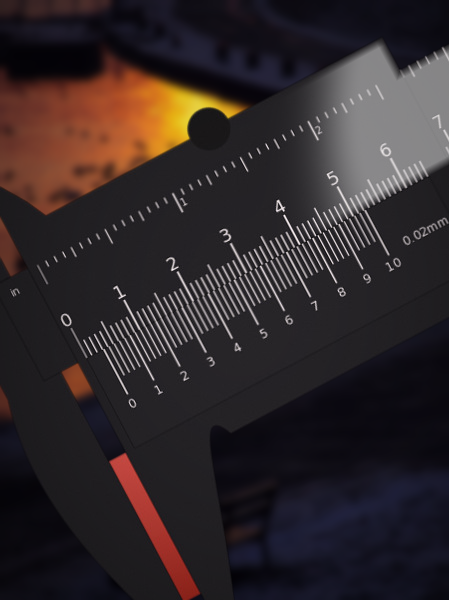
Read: 3.2,mm
